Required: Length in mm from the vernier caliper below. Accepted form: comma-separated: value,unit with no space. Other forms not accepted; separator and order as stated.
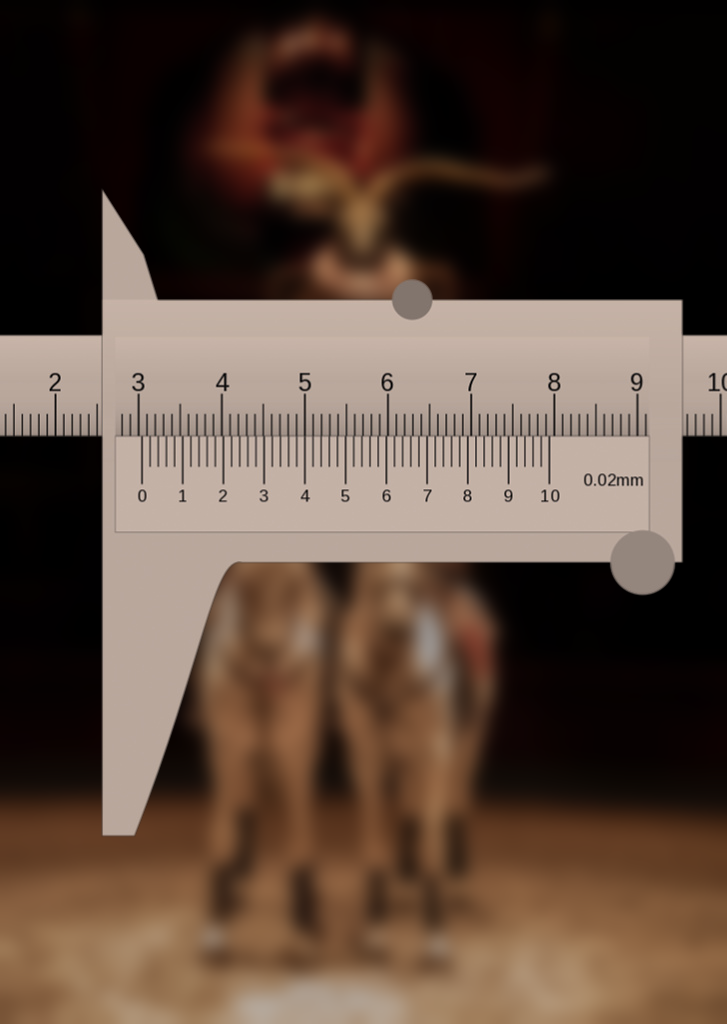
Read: 30.4,mm
